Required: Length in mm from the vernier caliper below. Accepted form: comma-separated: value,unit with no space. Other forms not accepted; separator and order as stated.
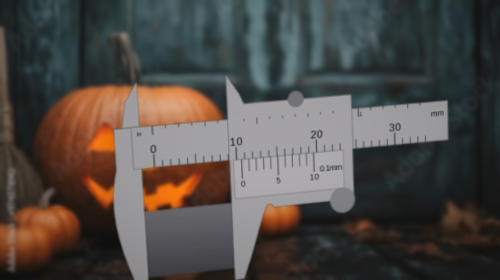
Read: 10.6,mm
